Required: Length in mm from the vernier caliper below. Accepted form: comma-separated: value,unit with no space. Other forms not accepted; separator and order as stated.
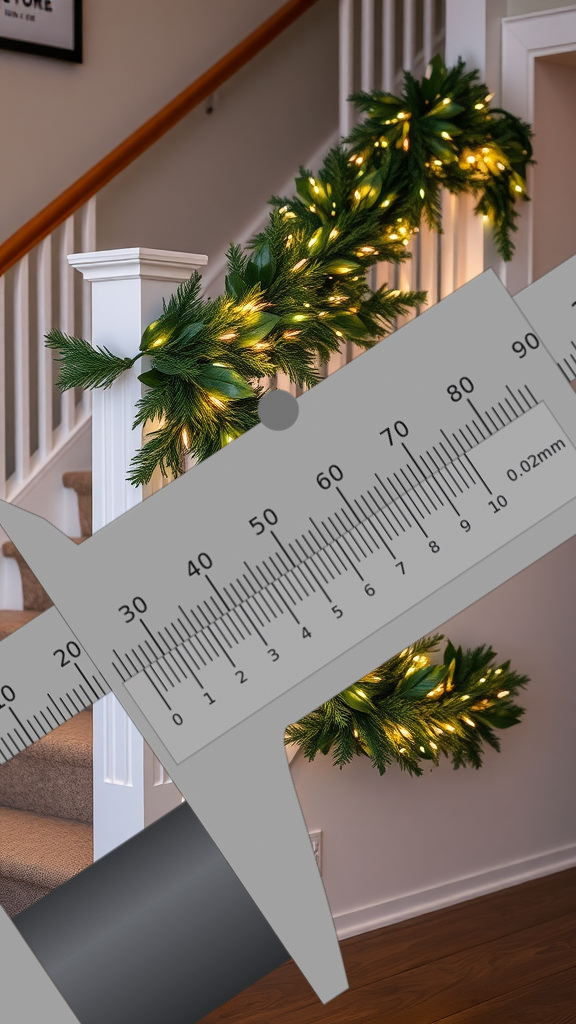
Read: 26.8,mm
